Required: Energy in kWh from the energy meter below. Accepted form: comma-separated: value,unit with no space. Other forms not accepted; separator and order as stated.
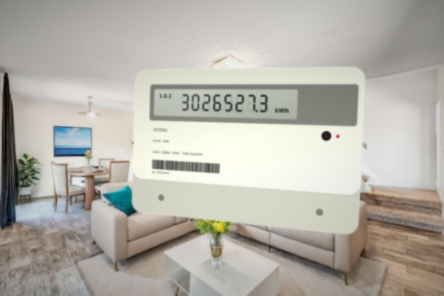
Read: 3026527.3,kWh
